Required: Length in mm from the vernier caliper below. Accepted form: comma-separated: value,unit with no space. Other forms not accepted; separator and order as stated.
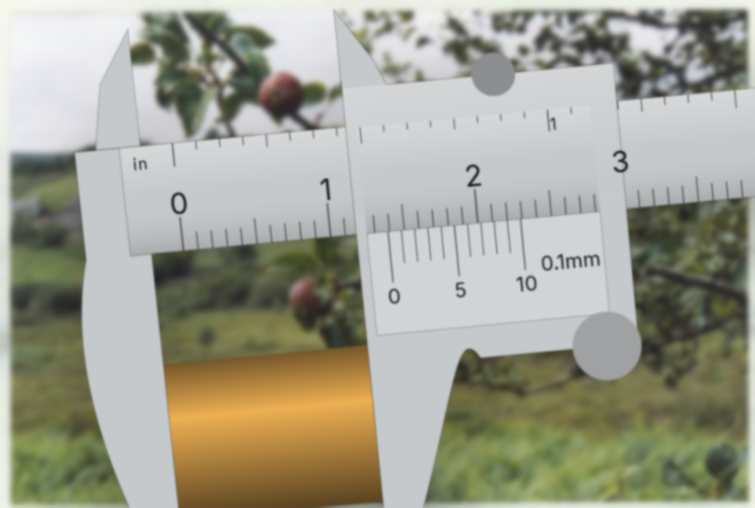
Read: 13.9,mm
